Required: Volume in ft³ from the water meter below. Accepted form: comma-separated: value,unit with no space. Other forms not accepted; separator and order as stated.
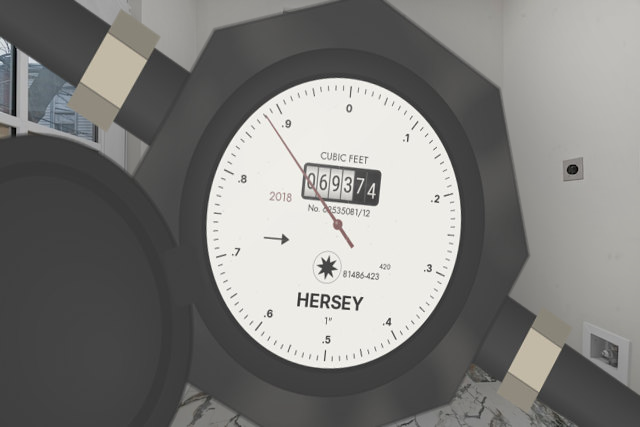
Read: 69373.88,ft³
